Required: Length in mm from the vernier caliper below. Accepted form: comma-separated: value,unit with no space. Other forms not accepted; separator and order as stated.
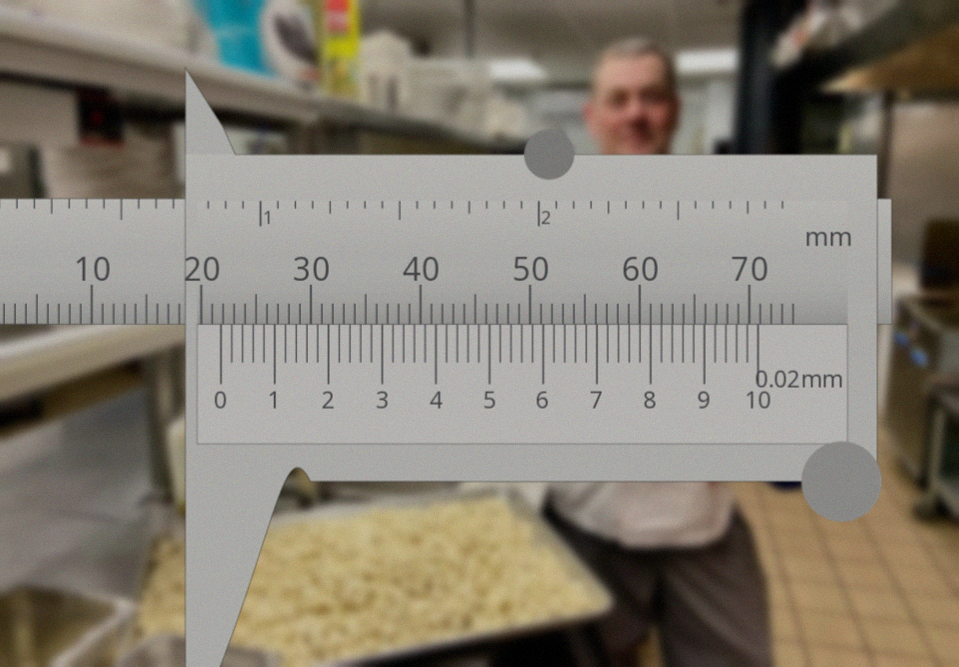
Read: 21.8,mm
